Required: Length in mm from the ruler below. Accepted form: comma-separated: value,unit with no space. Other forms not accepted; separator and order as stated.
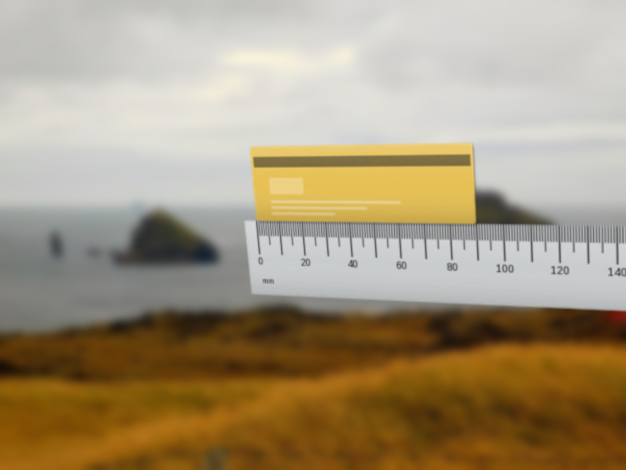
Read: 90,mm
